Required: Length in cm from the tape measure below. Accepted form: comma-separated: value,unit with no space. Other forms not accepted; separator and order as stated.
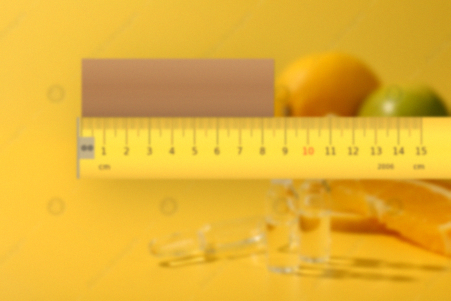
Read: 8.5,cm
